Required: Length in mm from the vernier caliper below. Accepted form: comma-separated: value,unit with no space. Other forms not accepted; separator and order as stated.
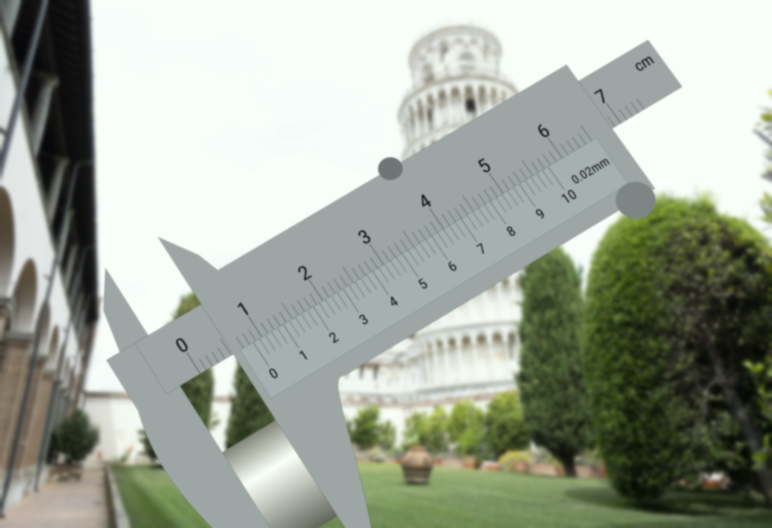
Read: 8.6,mm
